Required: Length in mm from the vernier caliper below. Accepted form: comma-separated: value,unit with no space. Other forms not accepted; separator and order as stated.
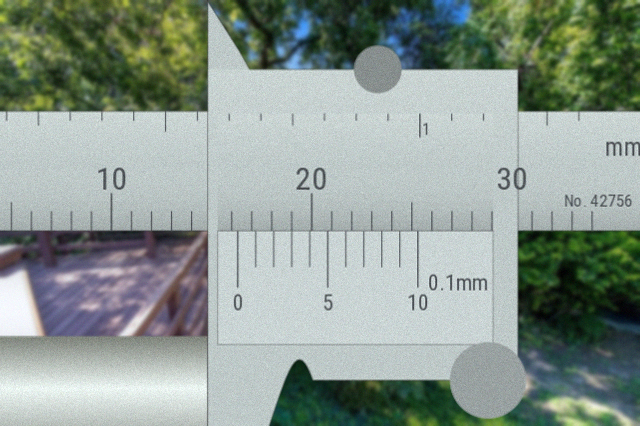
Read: 16.3,mm
